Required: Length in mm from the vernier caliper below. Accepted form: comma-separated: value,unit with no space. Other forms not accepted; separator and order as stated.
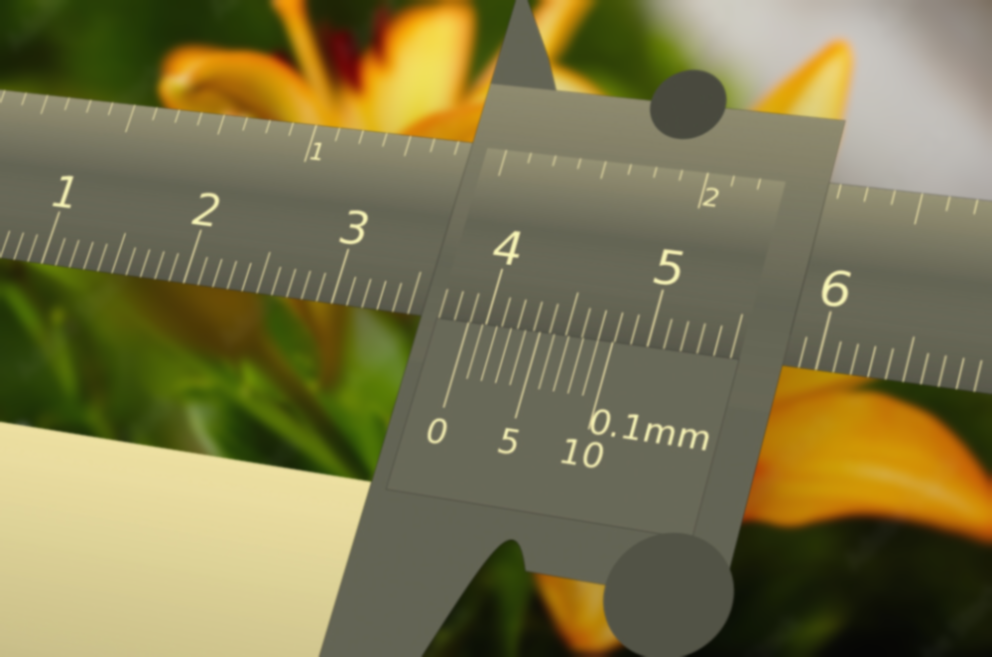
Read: 38.9,mm
